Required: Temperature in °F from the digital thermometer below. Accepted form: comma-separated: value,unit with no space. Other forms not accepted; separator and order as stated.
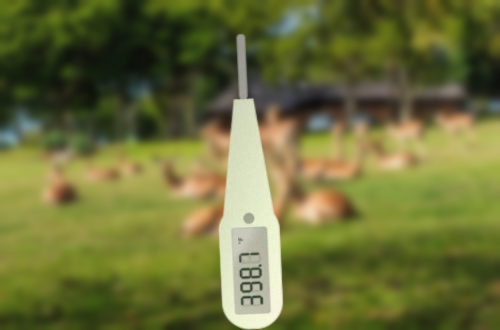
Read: 398.7,°F
